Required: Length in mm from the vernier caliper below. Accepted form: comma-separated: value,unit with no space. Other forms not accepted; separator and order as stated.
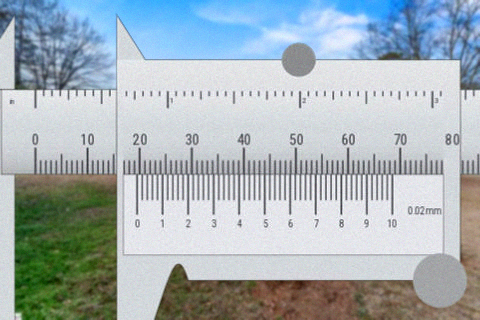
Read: 19.5,mm
